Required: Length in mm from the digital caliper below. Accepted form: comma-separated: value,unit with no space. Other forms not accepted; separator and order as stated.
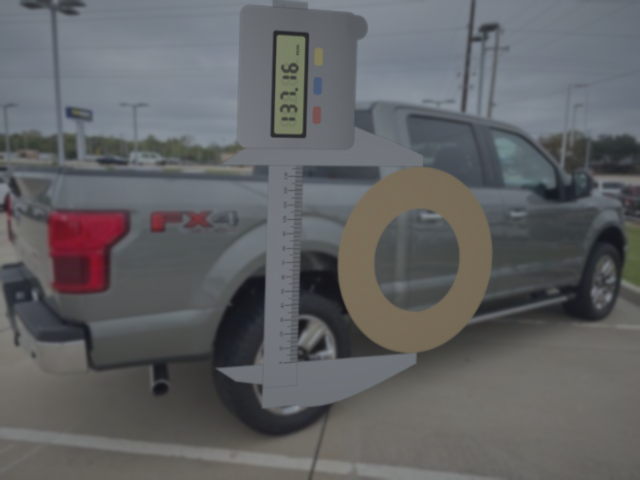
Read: 137.16,mm
